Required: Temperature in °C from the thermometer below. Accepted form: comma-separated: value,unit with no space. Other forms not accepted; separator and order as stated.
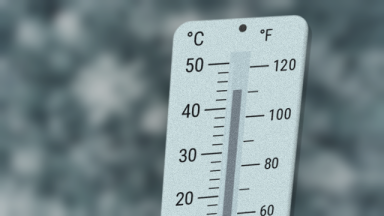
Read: 44,°C
